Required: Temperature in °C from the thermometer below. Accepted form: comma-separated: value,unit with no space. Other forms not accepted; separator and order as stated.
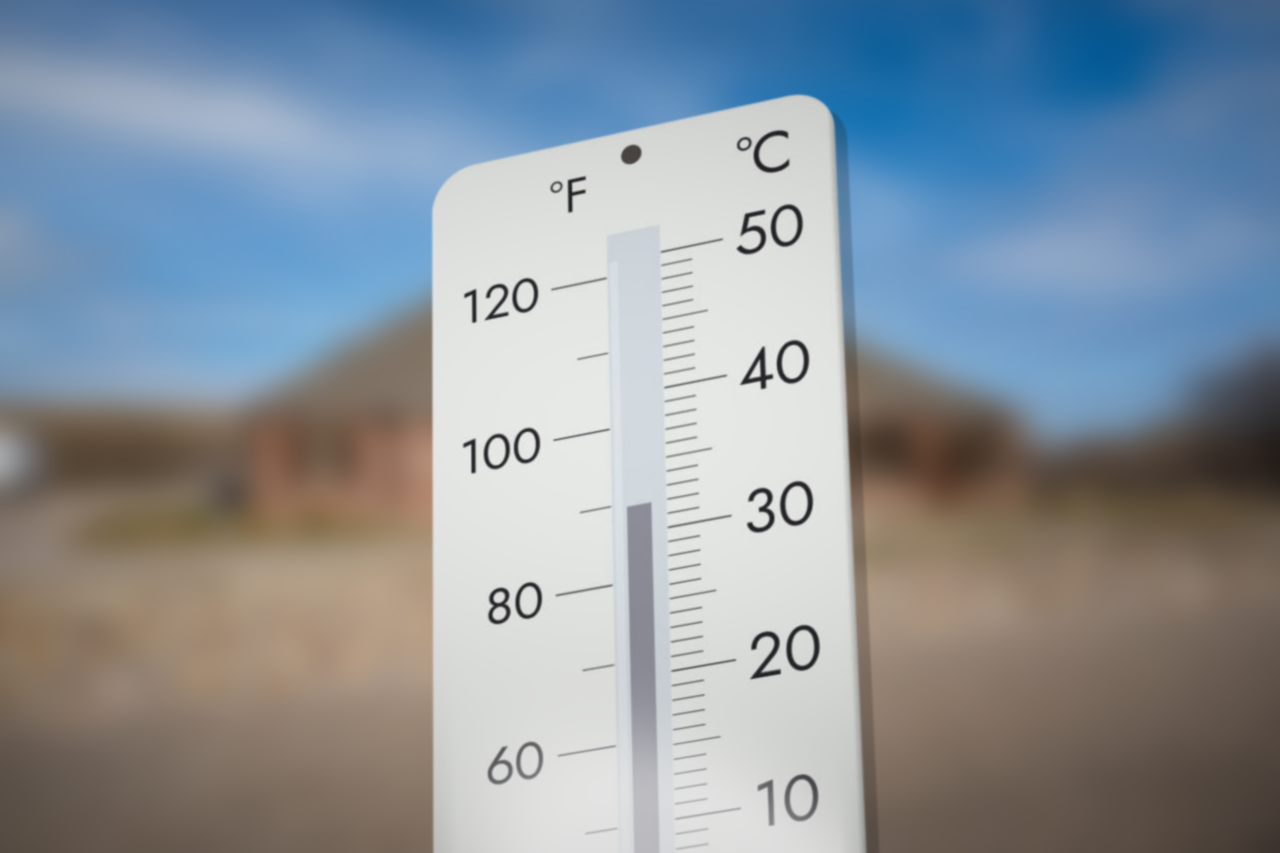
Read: 32,°C
